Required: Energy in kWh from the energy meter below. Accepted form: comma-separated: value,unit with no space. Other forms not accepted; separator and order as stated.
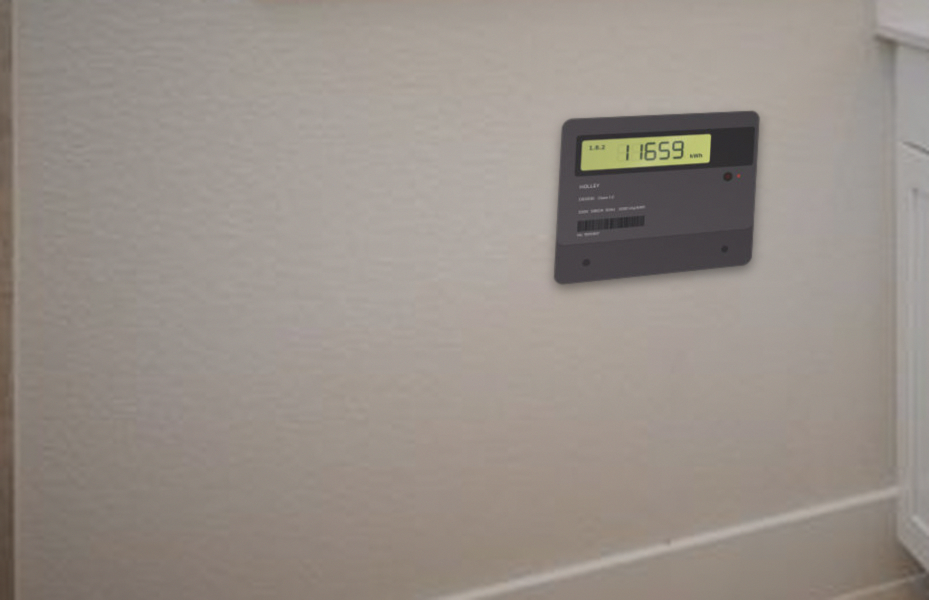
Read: 11659,kWh
